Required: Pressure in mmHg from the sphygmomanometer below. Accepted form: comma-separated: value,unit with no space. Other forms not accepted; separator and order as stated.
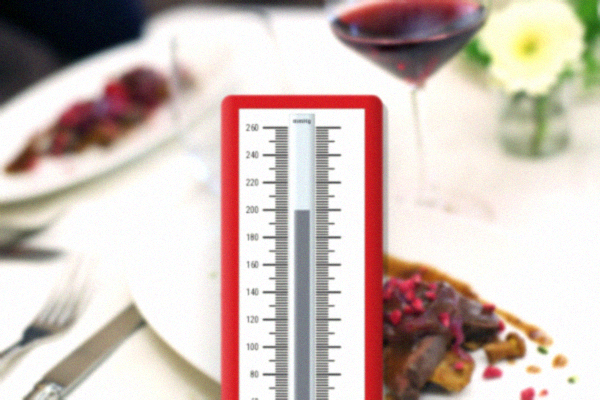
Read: 200,mmHg
